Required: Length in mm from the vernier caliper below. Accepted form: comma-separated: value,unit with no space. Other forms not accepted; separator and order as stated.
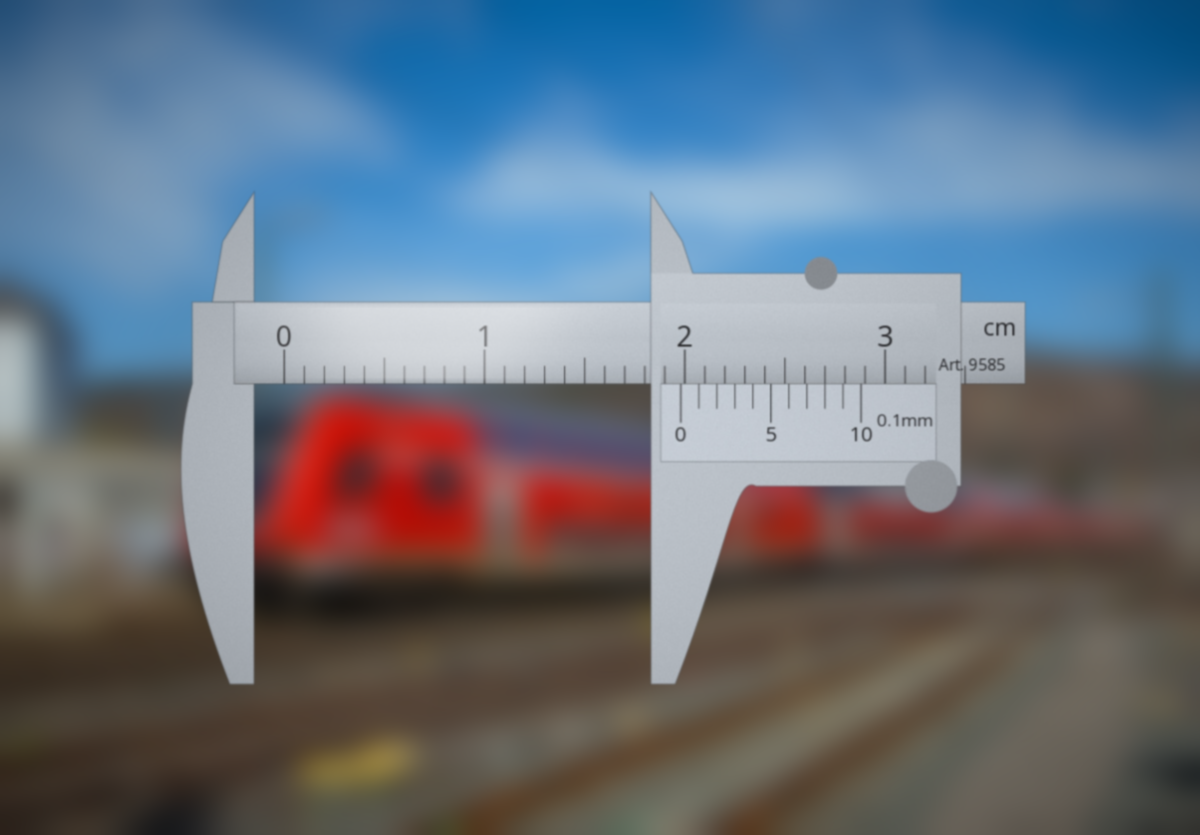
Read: 19.8,mm
